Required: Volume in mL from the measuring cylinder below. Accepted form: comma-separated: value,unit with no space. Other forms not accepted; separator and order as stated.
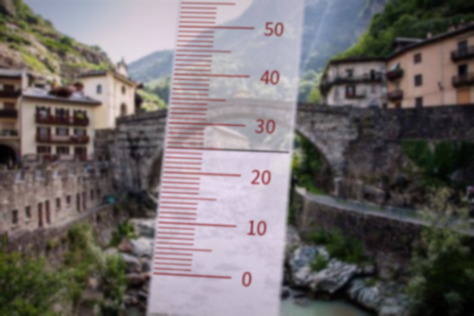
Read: 25,mL
